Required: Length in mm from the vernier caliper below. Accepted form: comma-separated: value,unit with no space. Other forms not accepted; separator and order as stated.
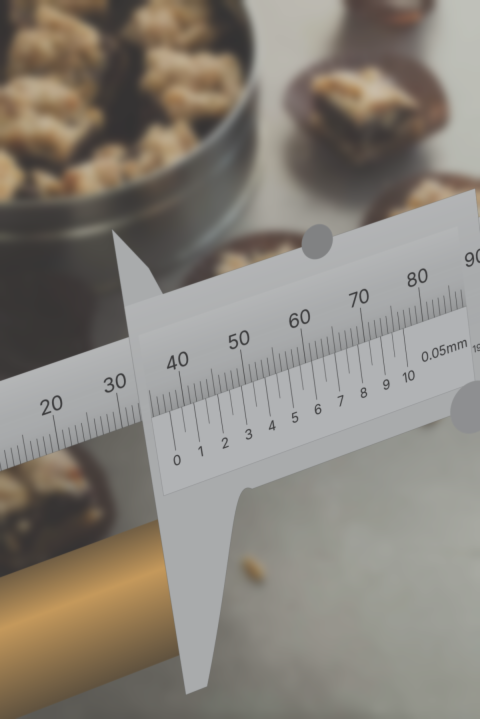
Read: 37.6,mm
